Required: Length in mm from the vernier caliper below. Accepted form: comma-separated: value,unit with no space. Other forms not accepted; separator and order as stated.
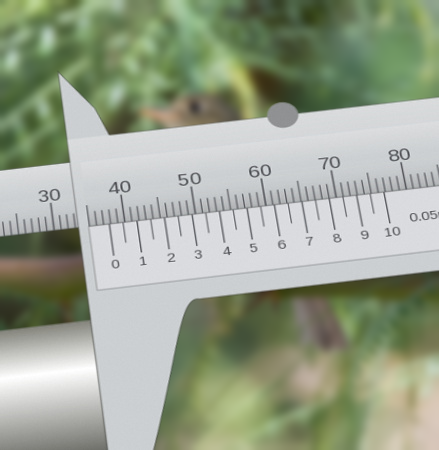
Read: 37.8,mm
